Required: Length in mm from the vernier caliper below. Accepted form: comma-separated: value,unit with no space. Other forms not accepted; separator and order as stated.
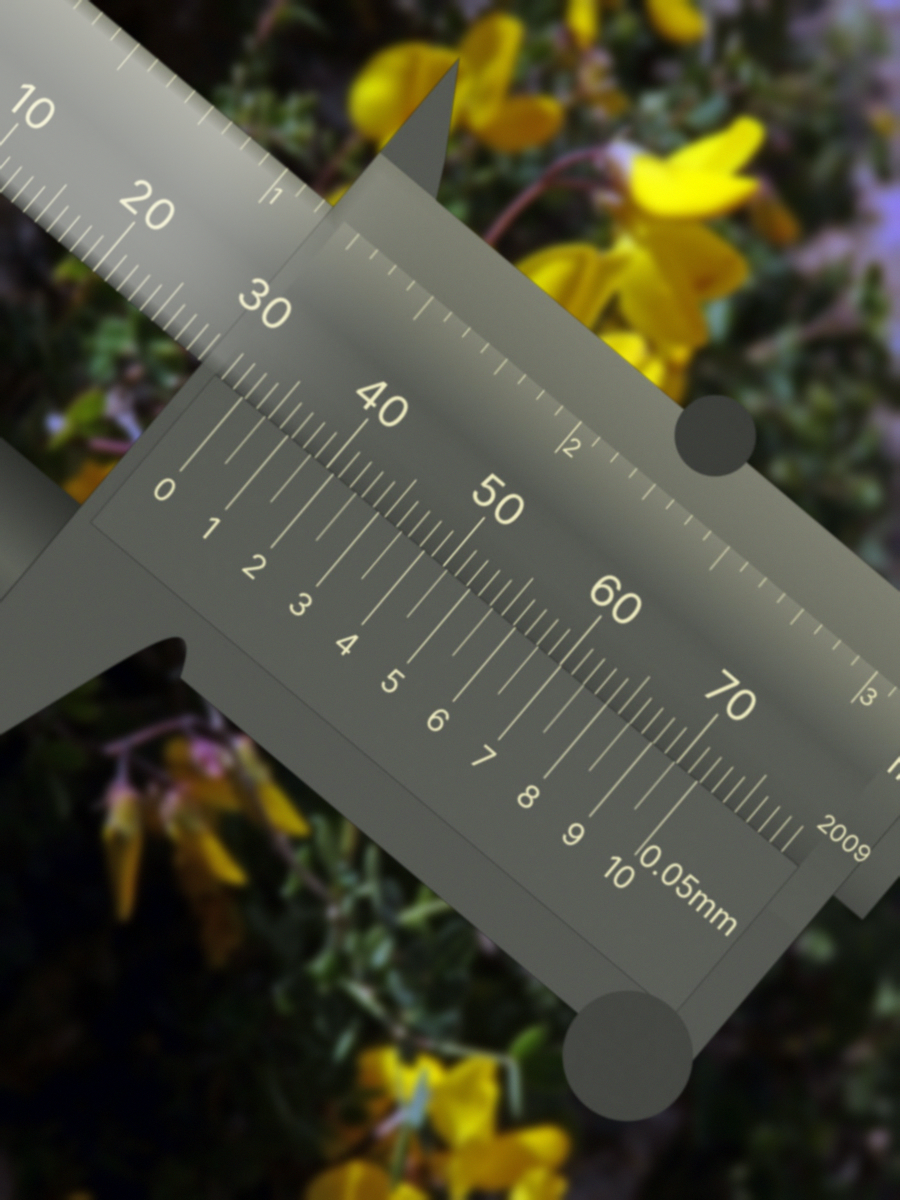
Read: 32.8,mm
